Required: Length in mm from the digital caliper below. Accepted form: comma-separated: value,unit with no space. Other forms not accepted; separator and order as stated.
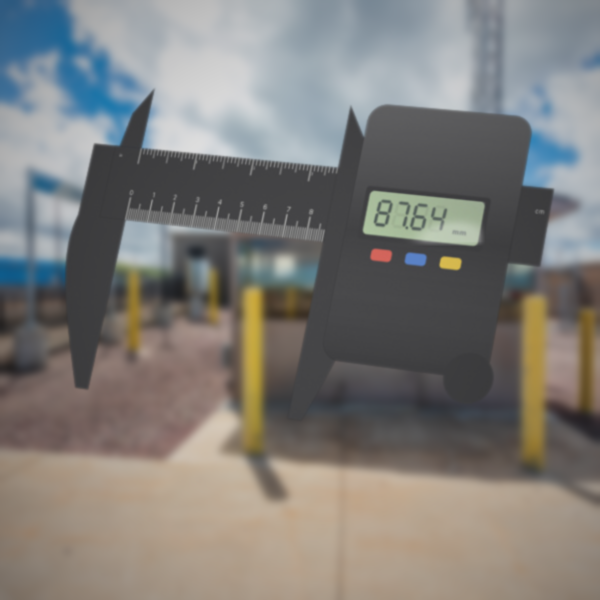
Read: 87.64,mm
